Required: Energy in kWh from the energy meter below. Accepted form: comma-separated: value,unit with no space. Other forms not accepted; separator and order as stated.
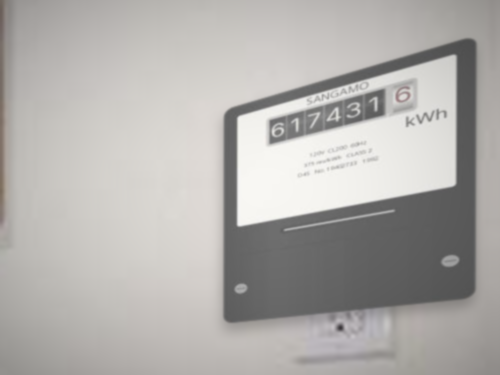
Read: 617431.6,kWh
